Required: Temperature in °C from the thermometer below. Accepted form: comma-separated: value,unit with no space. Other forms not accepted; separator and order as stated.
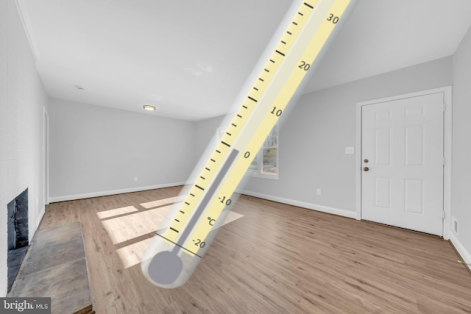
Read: 0,°C
